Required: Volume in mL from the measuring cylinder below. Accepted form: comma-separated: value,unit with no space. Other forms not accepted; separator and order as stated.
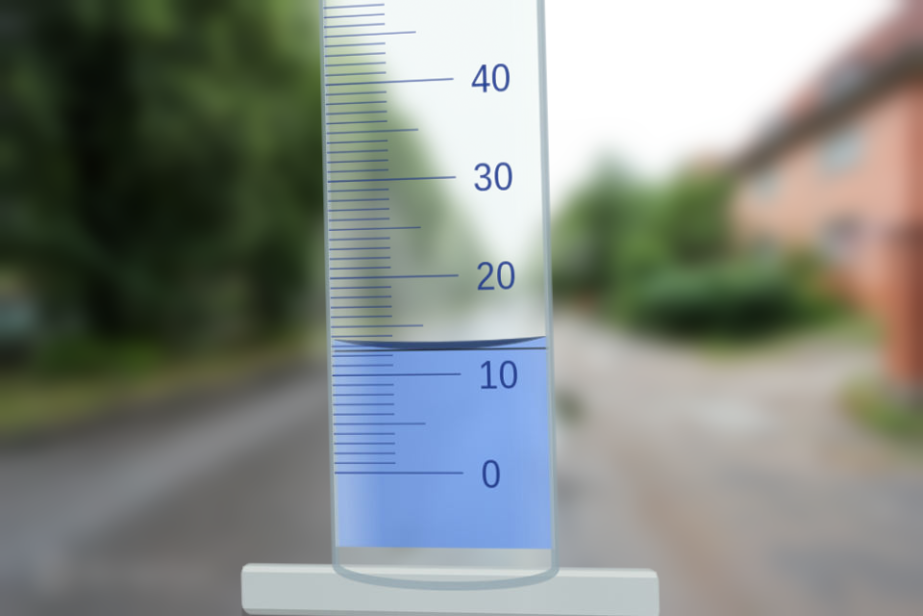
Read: 12.5,mL
